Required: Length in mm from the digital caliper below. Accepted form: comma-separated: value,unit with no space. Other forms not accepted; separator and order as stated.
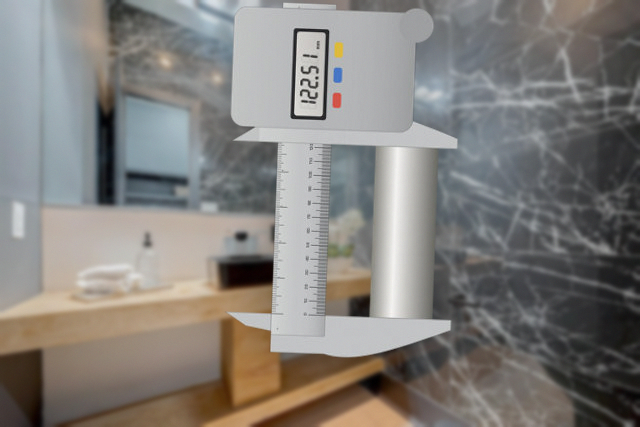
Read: 122.51,mm
